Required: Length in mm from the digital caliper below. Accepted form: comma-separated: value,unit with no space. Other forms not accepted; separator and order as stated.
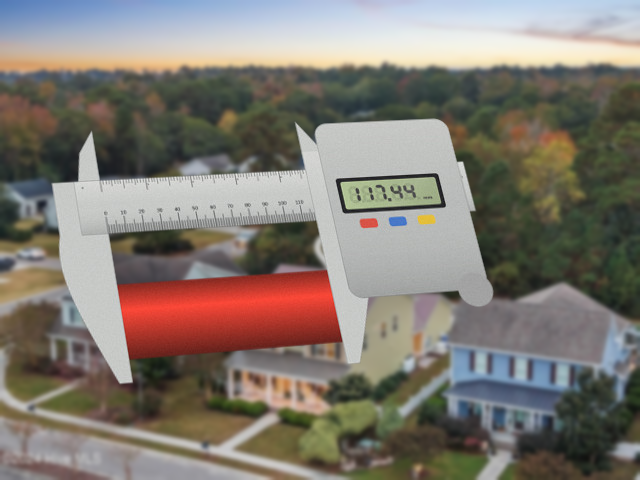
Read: 117.44,mm
